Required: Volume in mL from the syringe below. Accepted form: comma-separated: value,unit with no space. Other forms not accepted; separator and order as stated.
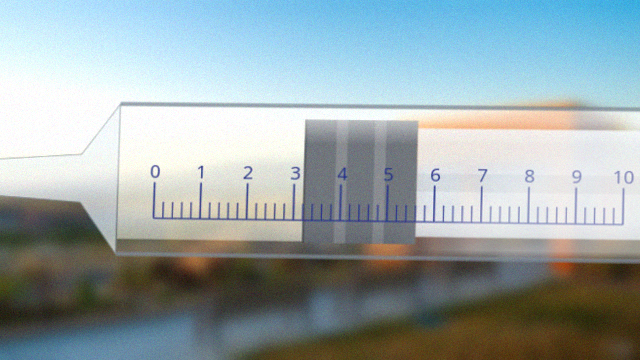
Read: 3.2,mL
